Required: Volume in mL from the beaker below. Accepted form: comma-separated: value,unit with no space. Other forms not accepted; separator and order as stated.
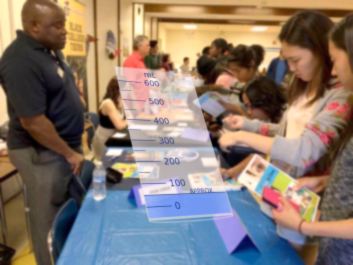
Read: 50,mL
